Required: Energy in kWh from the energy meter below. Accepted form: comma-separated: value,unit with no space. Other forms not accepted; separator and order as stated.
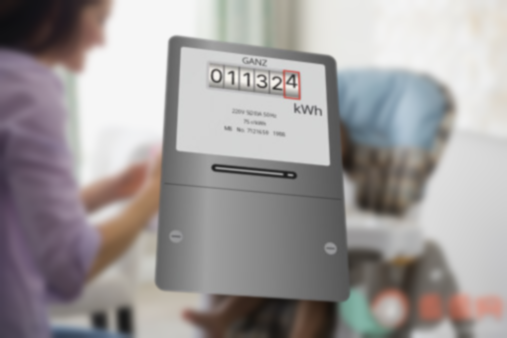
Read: 1132.4,kWh
